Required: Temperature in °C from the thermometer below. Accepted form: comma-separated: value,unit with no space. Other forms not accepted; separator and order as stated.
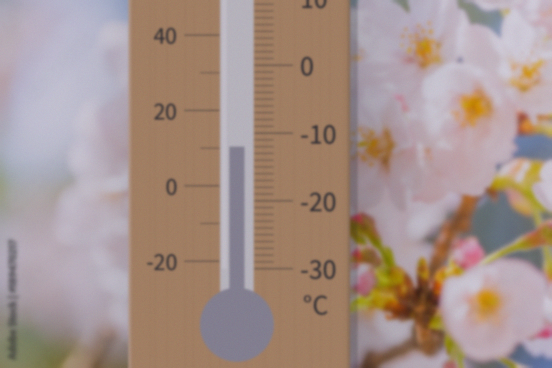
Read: -12,°C
